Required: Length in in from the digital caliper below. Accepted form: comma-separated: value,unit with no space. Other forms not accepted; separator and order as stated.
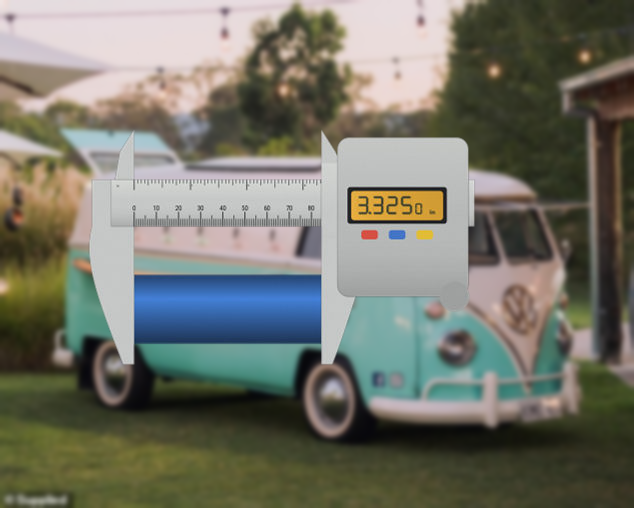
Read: 3.3250,in
